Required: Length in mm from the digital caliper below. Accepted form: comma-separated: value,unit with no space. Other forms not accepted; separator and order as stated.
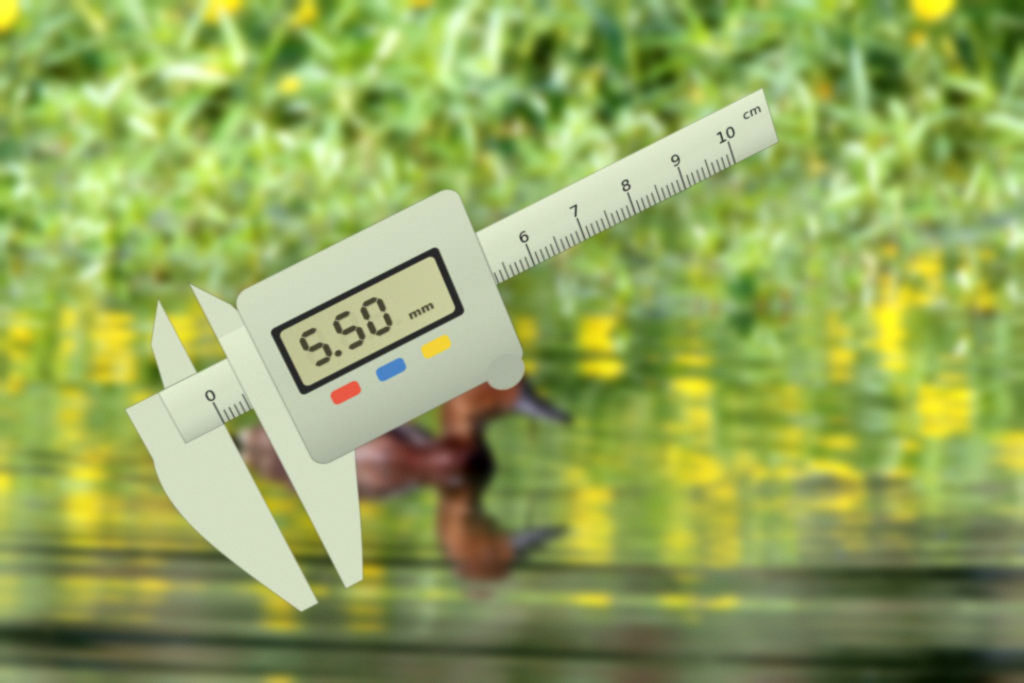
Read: 5.50,mm
